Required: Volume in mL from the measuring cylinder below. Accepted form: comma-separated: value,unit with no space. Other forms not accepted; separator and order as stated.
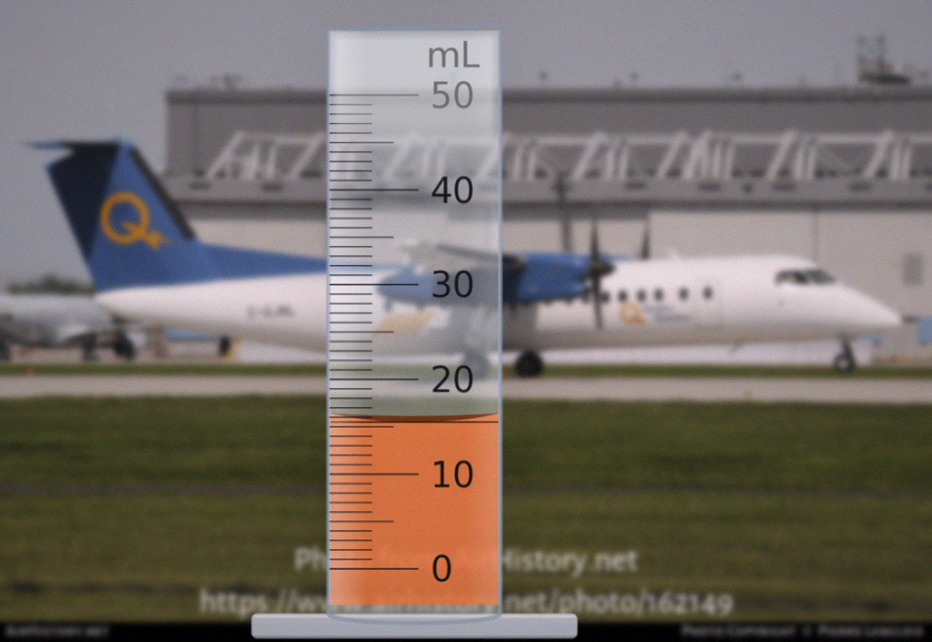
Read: 15.5,mL
